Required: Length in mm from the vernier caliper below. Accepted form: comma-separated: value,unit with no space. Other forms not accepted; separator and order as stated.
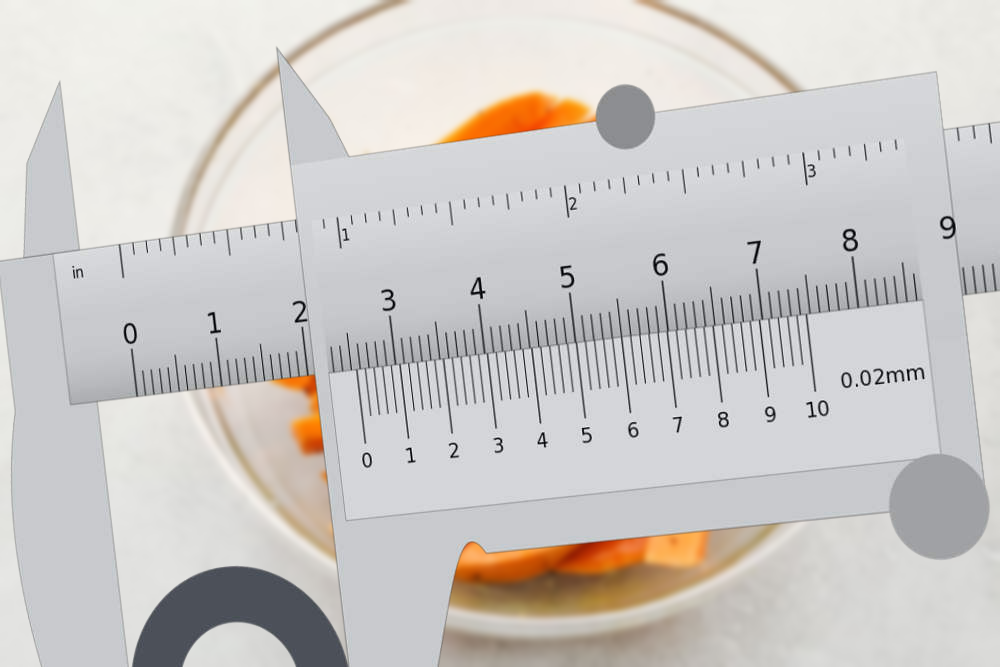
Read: 25.6,mm
